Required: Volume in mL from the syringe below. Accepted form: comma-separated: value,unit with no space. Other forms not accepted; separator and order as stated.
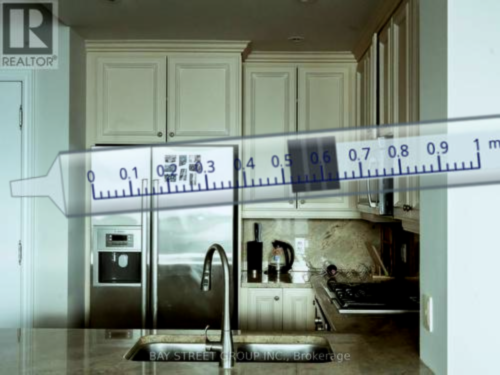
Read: 0.52,mL
